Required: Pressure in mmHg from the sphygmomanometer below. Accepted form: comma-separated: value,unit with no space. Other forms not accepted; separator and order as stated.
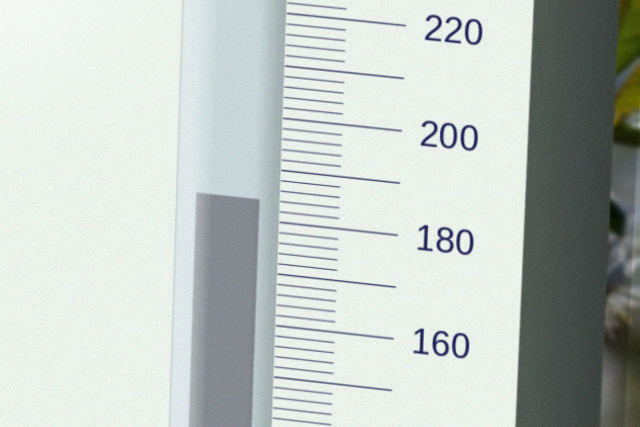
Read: 184,mmHg
